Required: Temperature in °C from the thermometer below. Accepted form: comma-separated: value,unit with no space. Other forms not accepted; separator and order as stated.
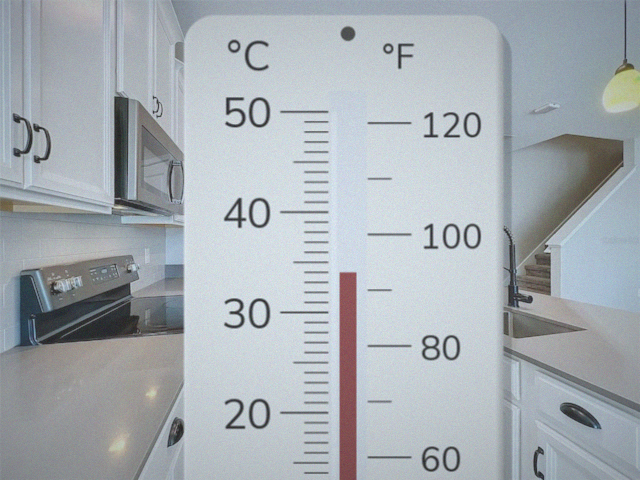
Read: 34,°C
